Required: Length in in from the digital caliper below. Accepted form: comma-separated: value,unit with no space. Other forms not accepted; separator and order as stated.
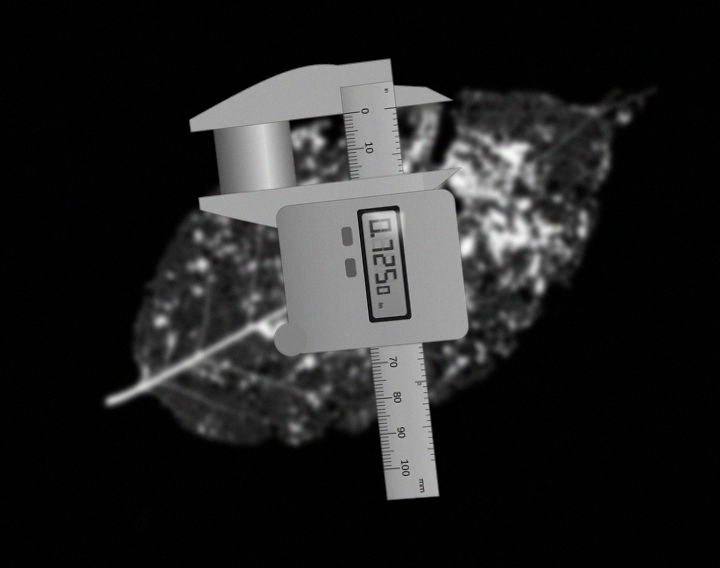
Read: 0.7250,in
